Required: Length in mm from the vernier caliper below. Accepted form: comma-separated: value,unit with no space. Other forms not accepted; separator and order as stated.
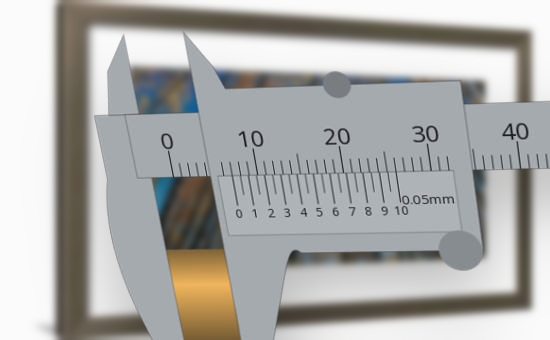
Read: 7.0,mm
